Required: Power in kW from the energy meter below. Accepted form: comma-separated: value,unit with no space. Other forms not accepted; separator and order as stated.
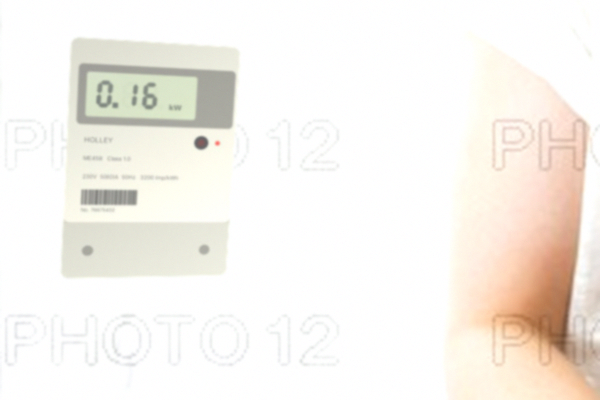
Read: 0.16,kW
